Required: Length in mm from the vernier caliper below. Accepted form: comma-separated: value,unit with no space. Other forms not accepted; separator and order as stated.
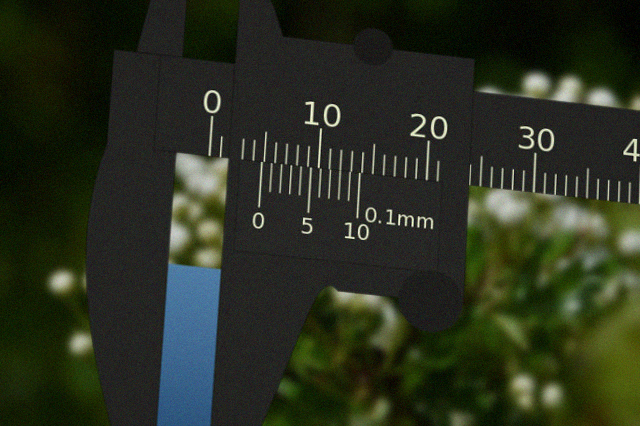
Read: 4.8,mm
